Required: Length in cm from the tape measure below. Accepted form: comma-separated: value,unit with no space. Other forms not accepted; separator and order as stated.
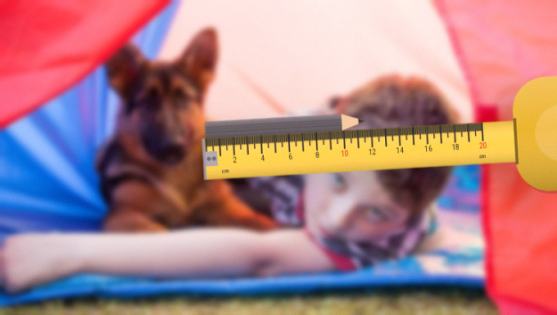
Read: 11.5,cm
